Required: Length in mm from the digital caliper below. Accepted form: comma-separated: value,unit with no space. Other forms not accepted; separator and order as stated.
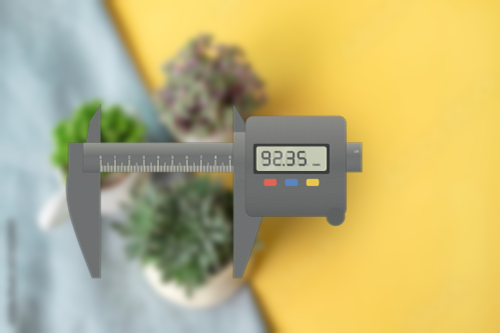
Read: 92.35,mm
